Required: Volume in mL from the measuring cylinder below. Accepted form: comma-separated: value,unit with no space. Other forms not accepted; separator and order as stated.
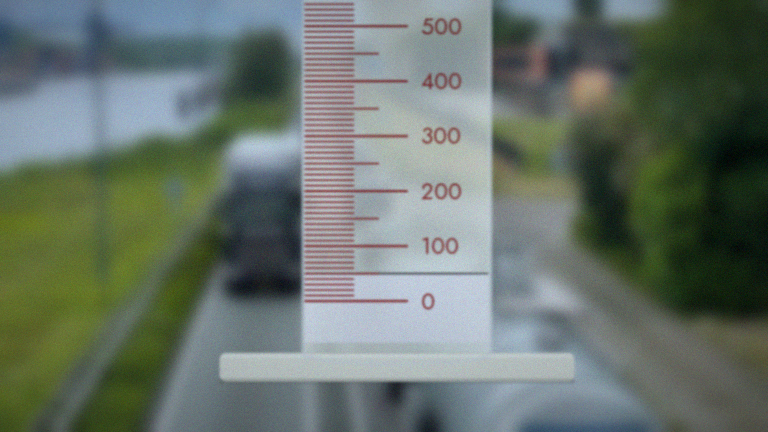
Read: 50,mL
